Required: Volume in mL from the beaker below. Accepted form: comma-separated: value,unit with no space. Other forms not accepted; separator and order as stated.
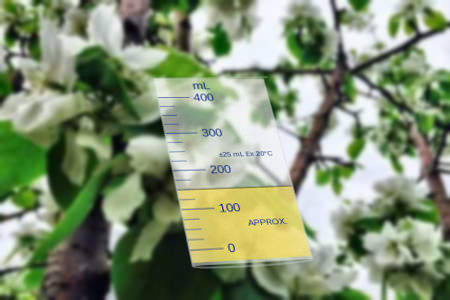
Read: 150,mL
